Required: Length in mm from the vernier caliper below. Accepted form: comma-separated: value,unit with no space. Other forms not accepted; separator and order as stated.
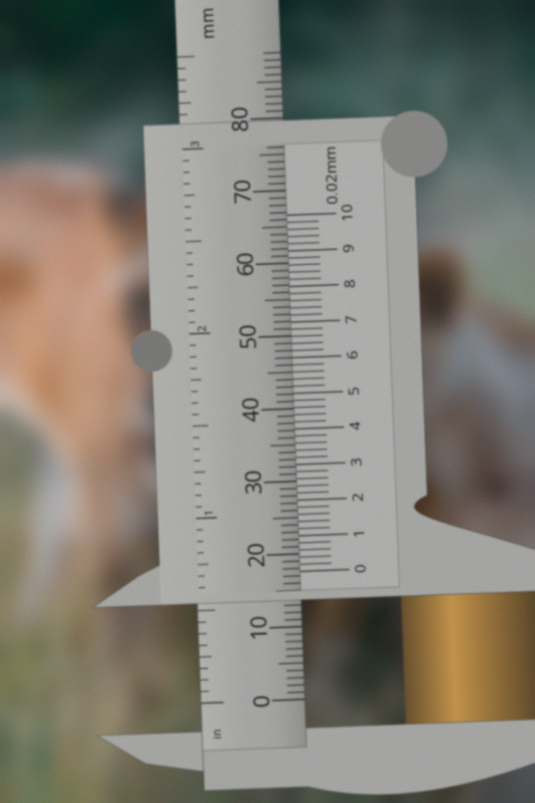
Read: 17.6,mm
